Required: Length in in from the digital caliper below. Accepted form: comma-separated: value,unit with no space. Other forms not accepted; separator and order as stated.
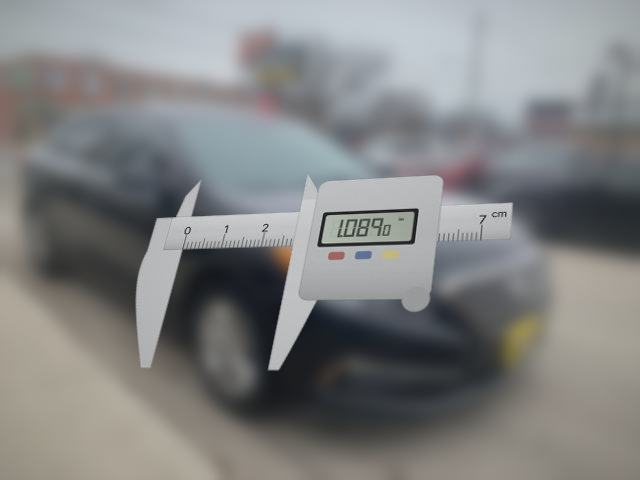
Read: 1.0890,in
